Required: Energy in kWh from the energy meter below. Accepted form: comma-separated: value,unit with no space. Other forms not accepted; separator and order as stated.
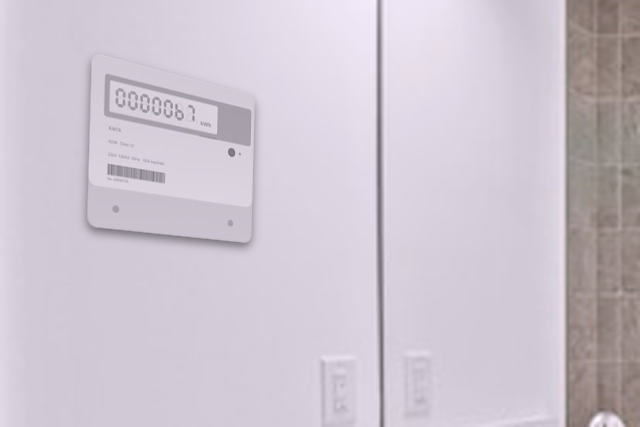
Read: 67,kWh
